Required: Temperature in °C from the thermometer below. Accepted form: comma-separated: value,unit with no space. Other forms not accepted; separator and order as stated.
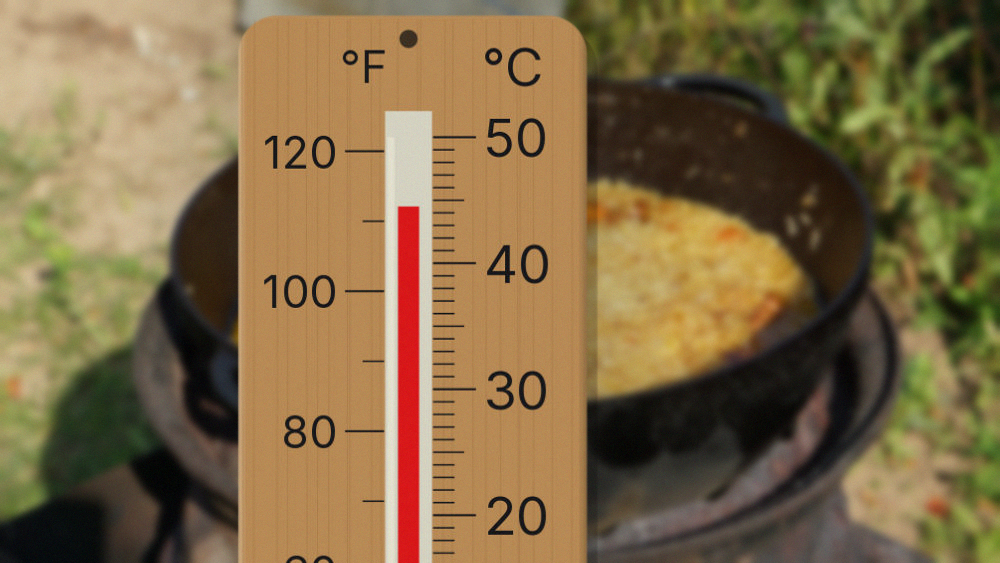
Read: 44.5,°C
